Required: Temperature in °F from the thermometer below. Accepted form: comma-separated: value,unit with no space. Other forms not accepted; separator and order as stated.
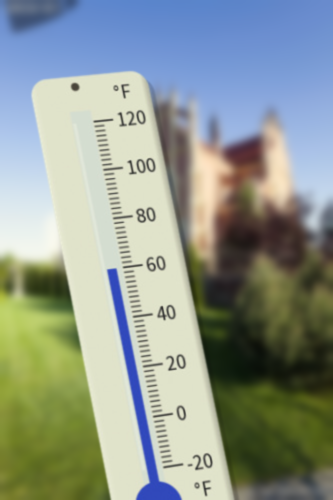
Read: 60,°F
